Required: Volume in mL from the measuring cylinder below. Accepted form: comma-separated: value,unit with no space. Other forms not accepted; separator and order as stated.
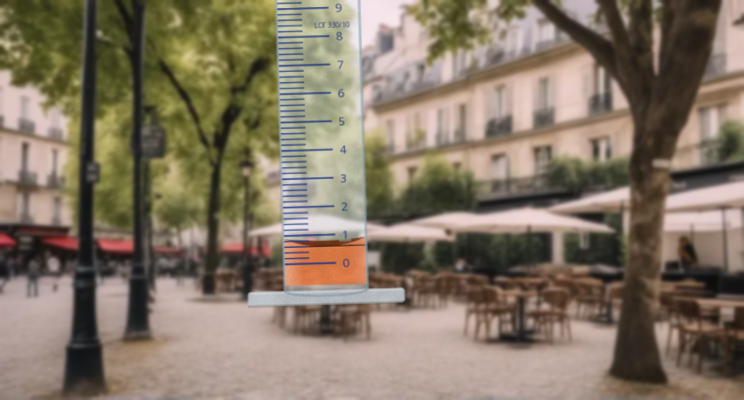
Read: 0.6,mL
